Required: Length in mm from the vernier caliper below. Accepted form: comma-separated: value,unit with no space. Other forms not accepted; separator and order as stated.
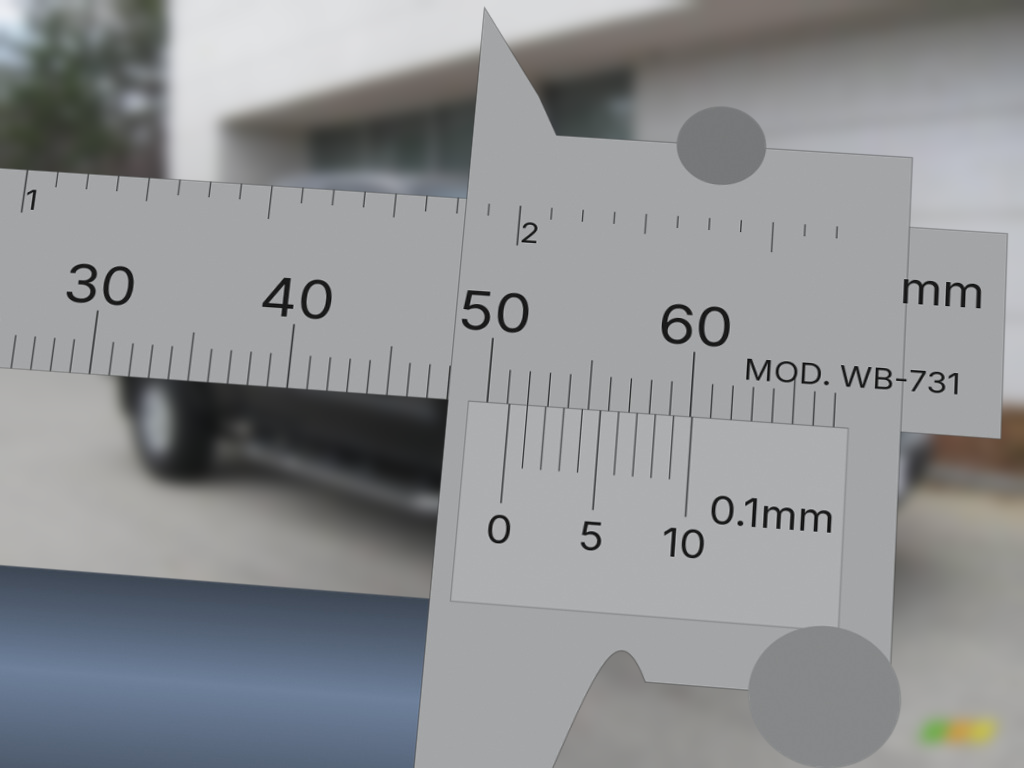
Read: 51.1,mm
